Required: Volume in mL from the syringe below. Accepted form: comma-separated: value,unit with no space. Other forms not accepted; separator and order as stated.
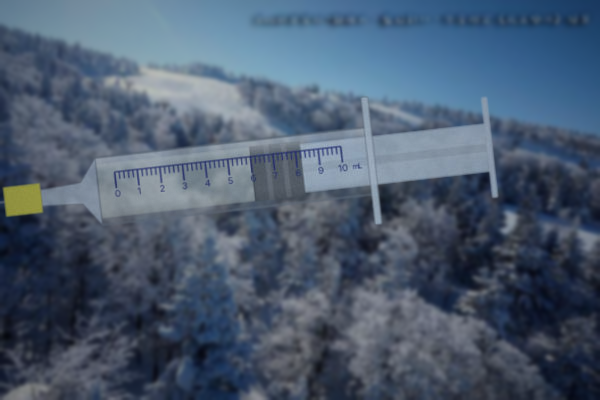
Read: 6,mL
